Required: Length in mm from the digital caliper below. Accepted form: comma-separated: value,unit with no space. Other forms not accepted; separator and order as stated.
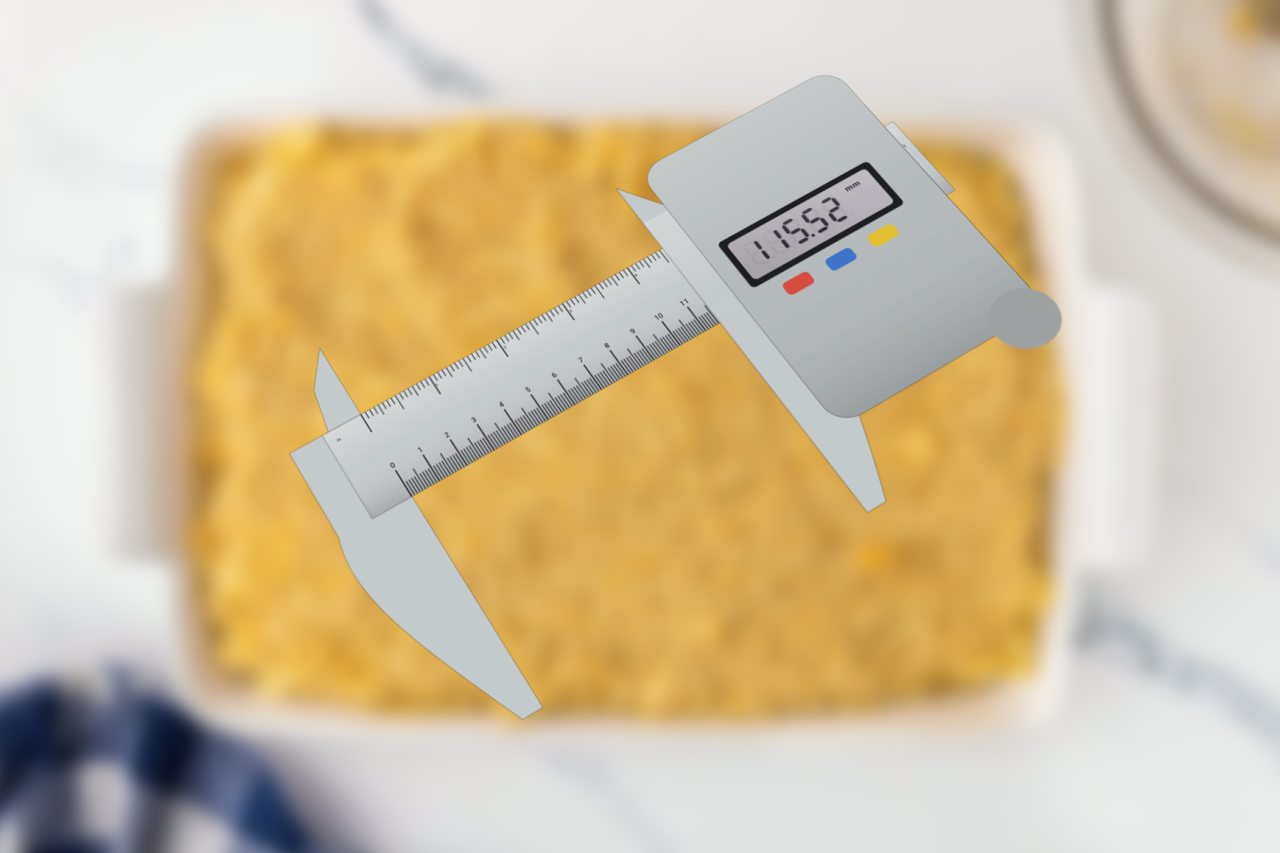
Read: 115.52,mm
